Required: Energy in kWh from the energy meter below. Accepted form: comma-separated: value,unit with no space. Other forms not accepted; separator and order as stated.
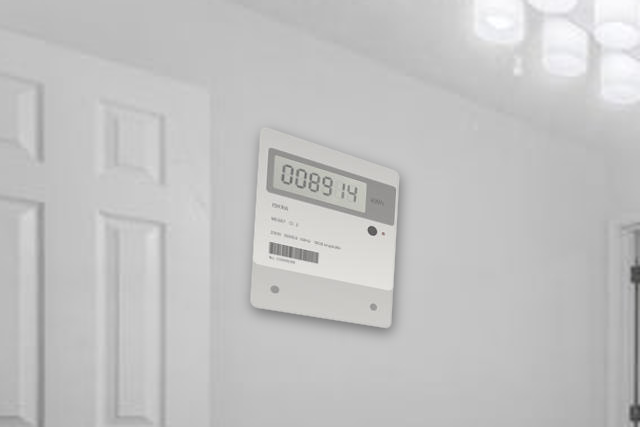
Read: 8914,kWh
